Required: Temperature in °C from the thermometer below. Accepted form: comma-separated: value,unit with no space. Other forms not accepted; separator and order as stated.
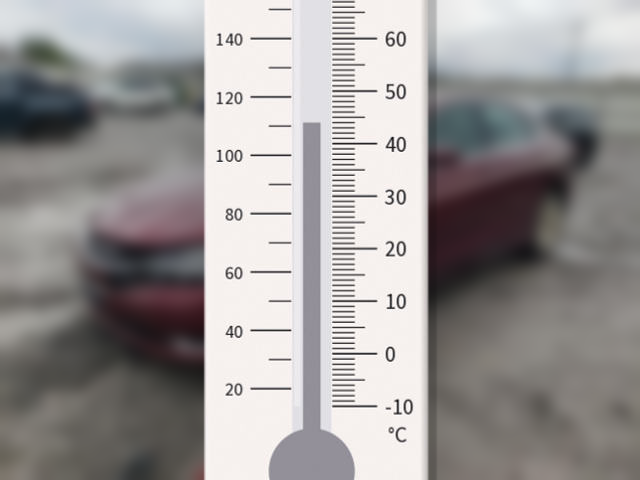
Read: 44,°C
